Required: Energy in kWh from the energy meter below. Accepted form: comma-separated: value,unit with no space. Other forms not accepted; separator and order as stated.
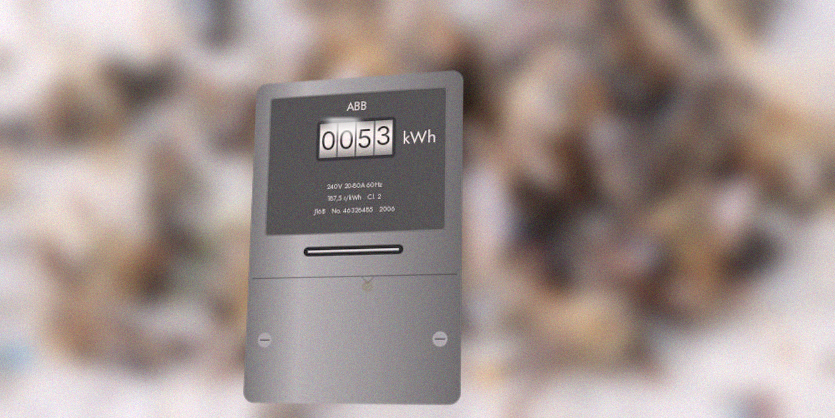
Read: 53,kWh
